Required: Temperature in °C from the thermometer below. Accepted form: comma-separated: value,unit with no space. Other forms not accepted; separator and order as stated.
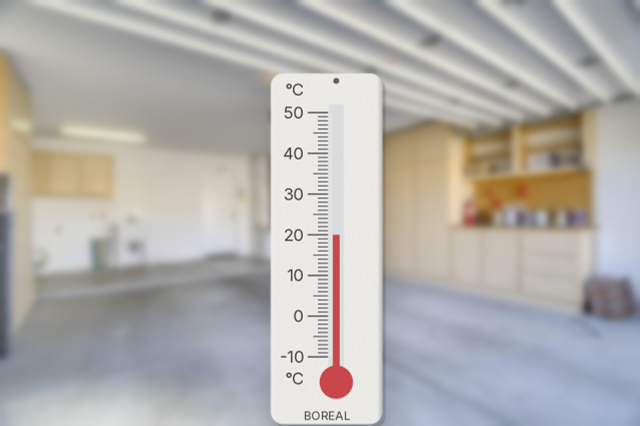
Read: 20,°C
